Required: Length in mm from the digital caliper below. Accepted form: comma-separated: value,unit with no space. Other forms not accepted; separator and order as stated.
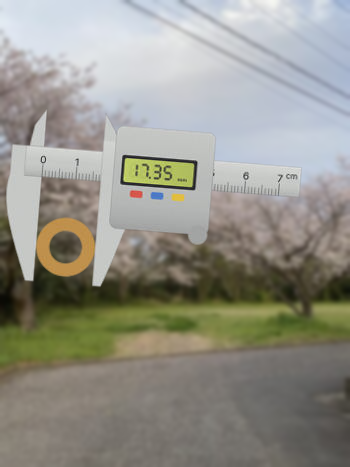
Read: 17.35,mm
